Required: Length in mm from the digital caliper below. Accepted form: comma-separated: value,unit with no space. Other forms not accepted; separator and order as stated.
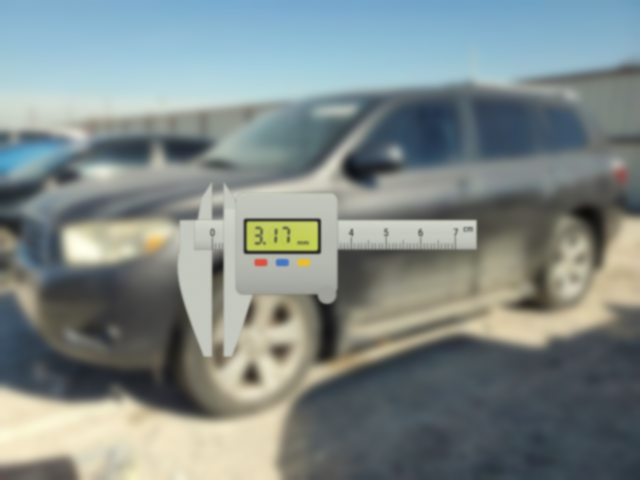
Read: 3.17,mm
